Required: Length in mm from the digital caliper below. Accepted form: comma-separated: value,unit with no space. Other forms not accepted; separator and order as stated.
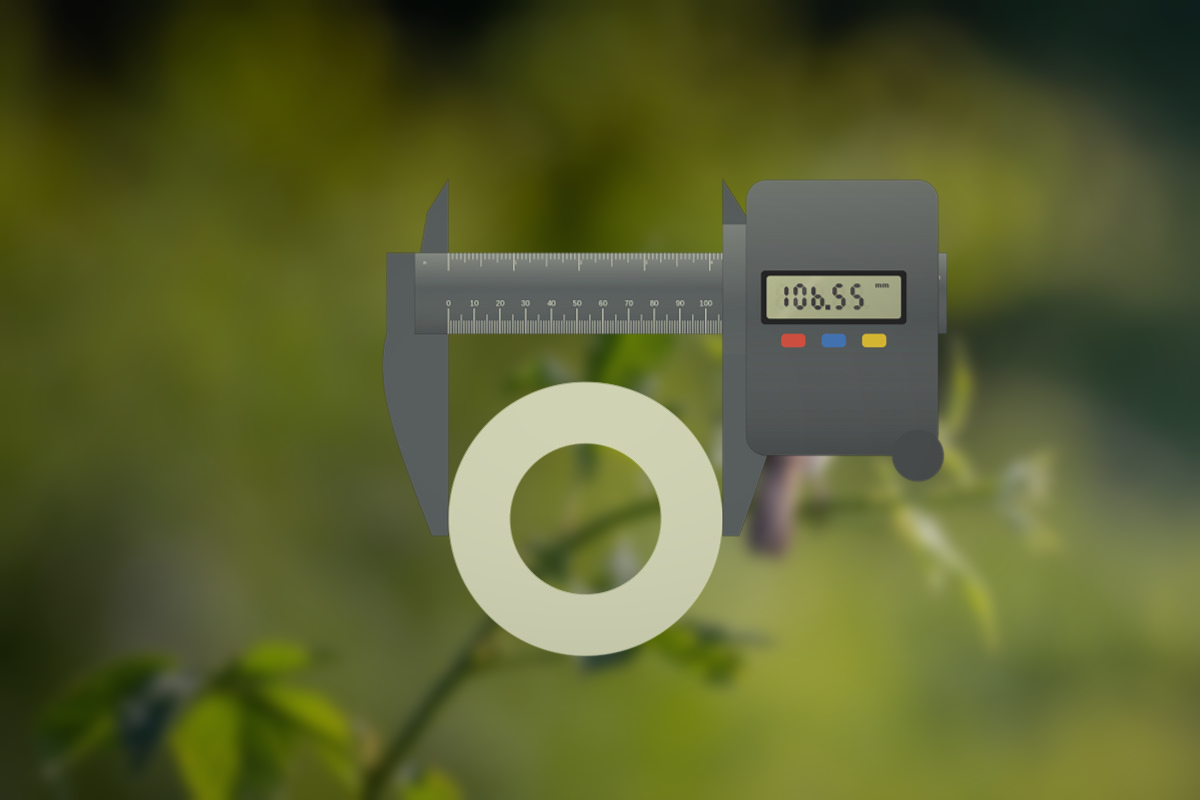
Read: 106.55,mm
